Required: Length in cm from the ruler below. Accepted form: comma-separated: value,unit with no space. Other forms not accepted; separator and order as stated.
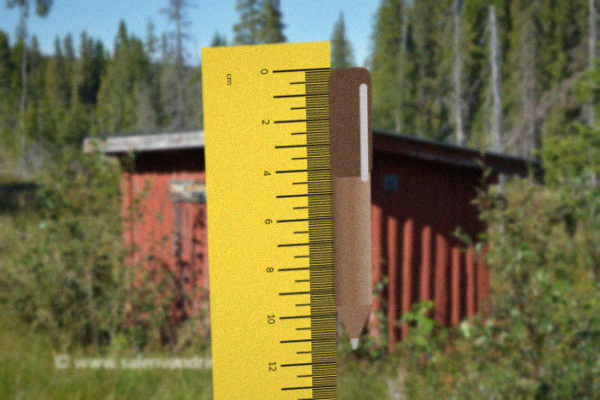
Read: 11.5,cm
